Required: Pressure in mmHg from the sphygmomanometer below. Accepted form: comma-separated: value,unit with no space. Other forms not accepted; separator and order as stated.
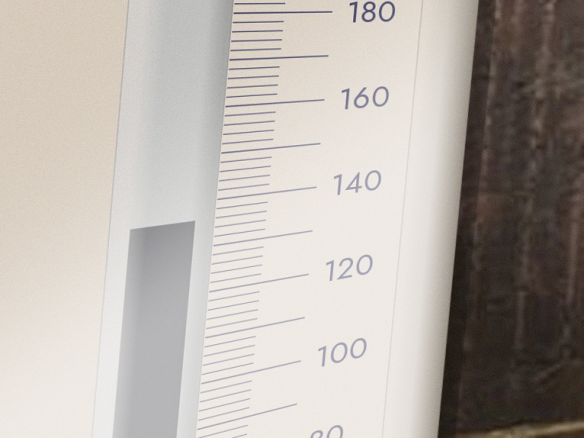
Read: 136,mmHg
